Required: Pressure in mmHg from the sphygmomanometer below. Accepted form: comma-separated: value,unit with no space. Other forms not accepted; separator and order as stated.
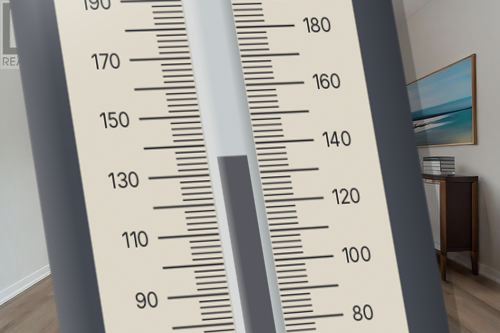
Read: 136,mmHg
